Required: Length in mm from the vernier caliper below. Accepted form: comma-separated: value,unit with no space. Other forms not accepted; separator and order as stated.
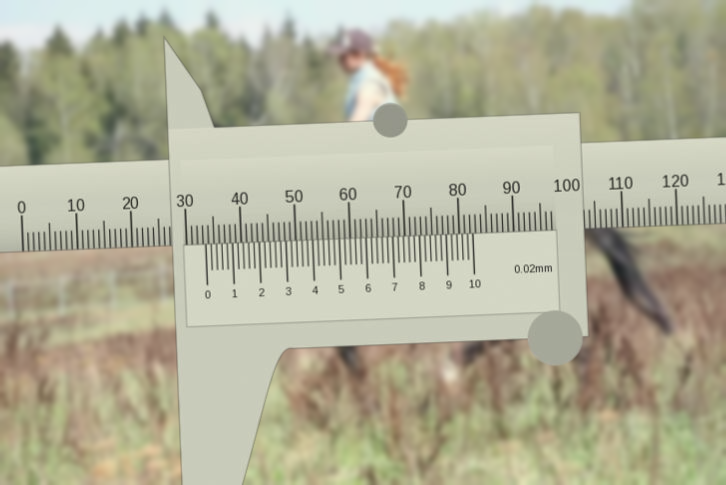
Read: 33.5,mm
